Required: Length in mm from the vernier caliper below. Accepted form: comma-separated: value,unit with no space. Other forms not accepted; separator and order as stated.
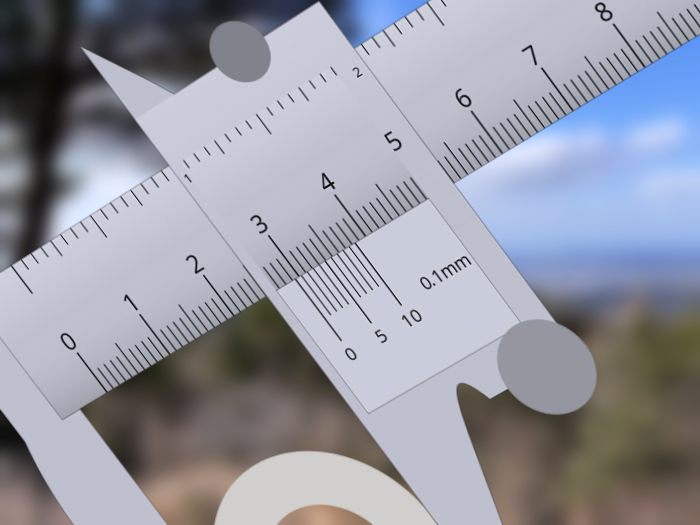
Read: 29.4,mm
